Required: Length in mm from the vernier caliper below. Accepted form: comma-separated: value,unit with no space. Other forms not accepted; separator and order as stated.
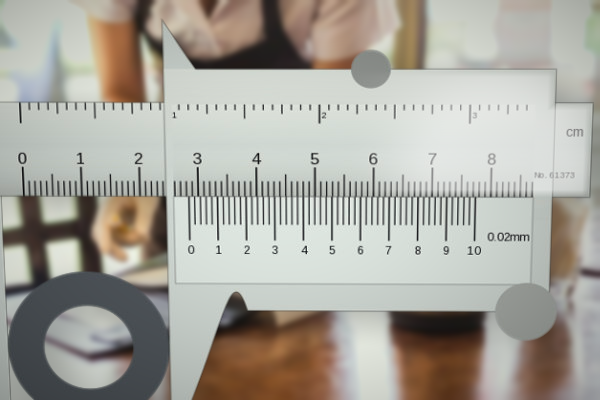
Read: 28.4,mm
